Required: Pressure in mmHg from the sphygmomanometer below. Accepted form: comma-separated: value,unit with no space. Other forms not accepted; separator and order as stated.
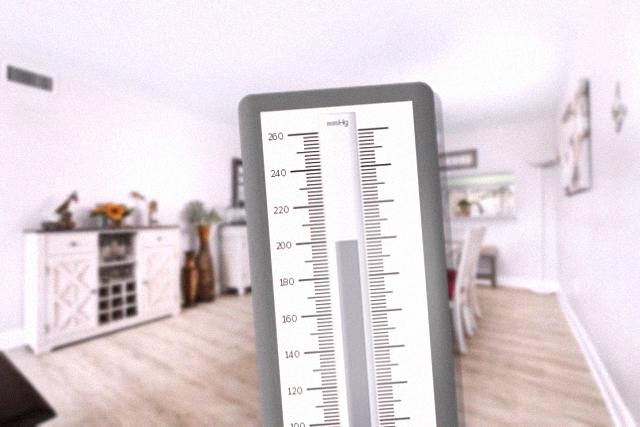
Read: 200,mmHg
